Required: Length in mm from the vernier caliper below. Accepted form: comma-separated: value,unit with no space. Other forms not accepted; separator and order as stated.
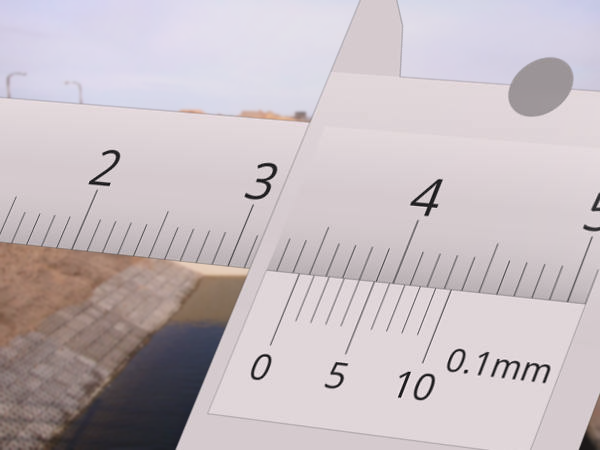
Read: 34.4,mm
